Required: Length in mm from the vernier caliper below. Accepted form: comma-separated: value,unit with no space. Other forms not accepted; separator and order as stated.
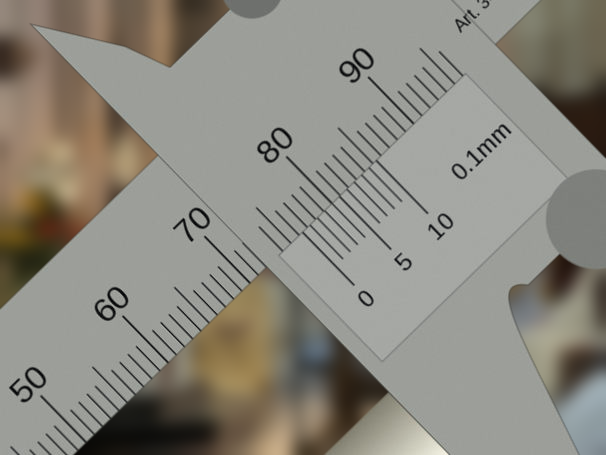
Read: 76.4,mm
